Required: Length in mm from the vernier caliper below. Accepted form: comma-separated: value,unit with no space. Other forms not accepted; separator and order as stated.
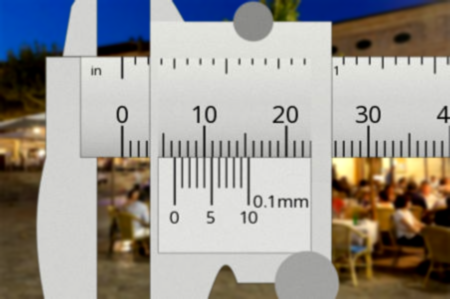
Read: 6.4,mm
